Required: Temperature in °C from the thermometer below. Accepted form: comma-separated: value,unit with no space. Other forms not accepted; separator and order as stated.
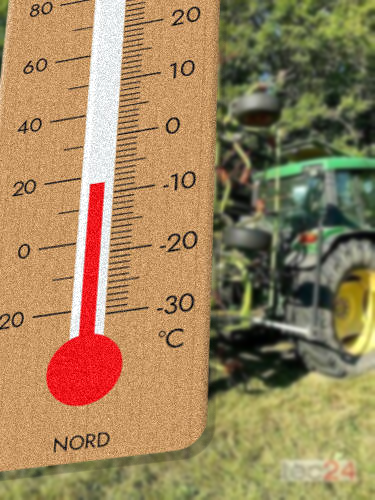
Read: -8,°C
